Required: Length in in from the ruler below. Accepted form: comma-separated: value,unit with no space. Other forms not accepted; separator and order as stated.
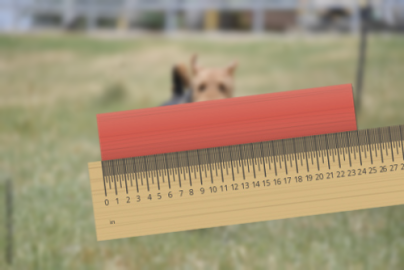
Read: 24,in
